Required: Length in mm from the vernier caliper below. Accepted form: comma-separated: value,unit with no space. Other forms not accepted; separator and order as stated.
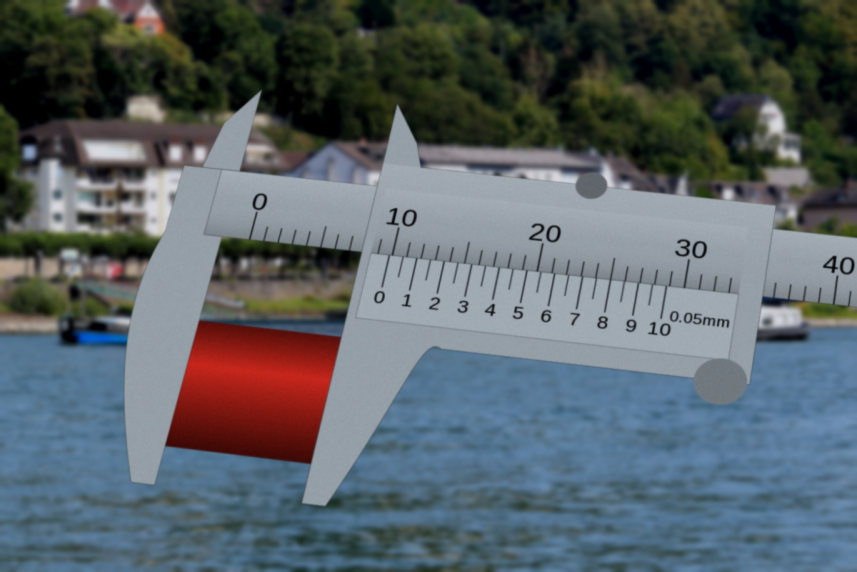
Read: 9.8,mm
